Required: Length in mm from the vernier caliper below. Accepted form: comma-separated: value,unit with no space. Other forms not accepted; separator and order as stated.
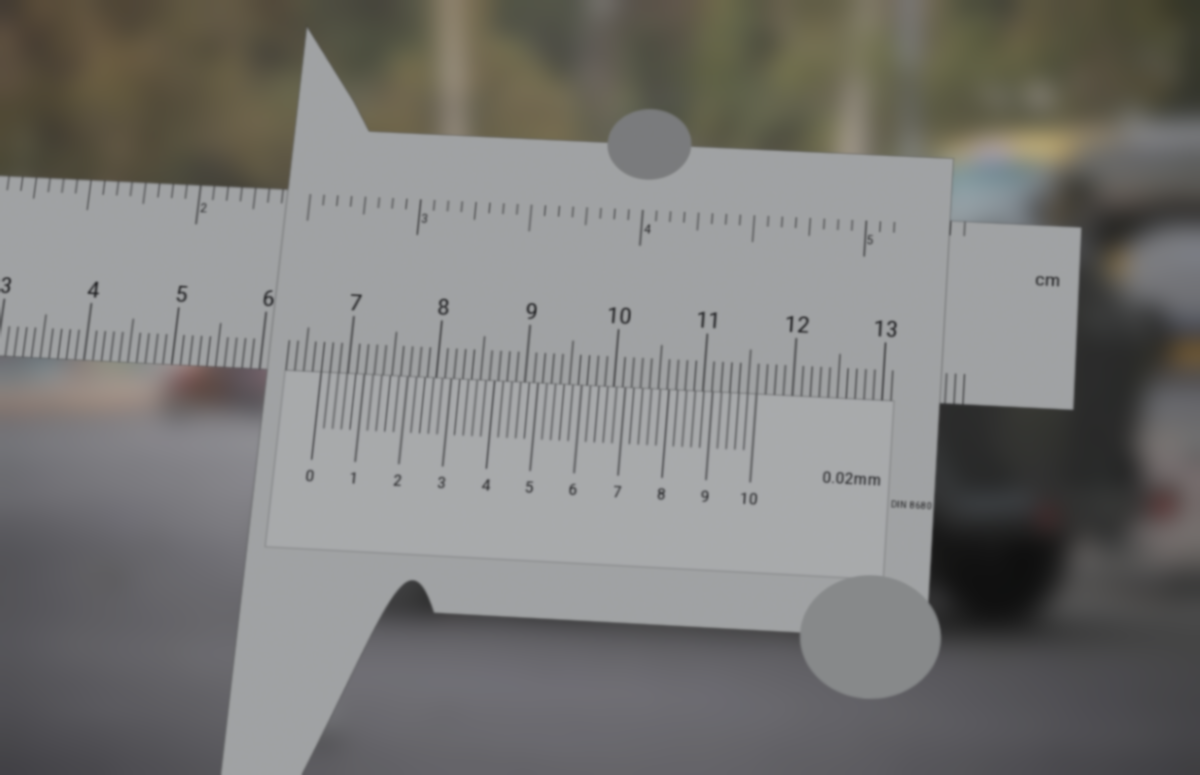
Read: 67.0,mm
